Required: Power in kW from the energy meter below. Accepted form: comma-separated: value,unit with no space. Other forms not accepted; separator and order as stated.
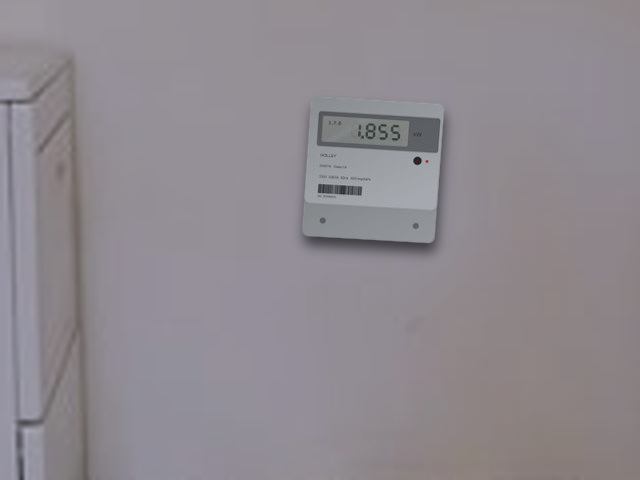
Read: 1.855,kW
